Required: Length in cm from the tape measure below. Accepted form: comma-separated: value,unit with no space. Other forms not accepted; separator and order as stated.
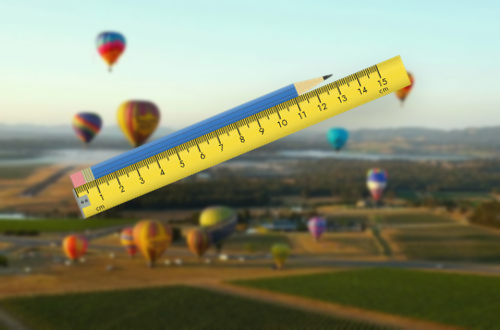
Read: 13,cm
